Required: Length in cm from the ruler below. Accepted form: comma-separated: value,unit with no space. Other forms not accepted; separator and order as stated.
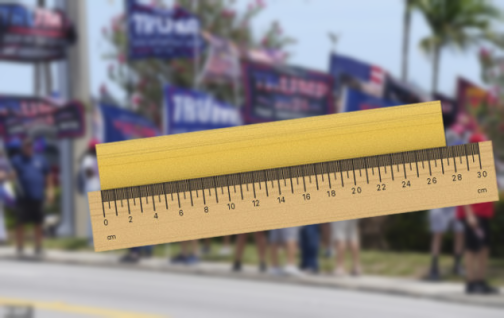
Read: 27.5,cm
